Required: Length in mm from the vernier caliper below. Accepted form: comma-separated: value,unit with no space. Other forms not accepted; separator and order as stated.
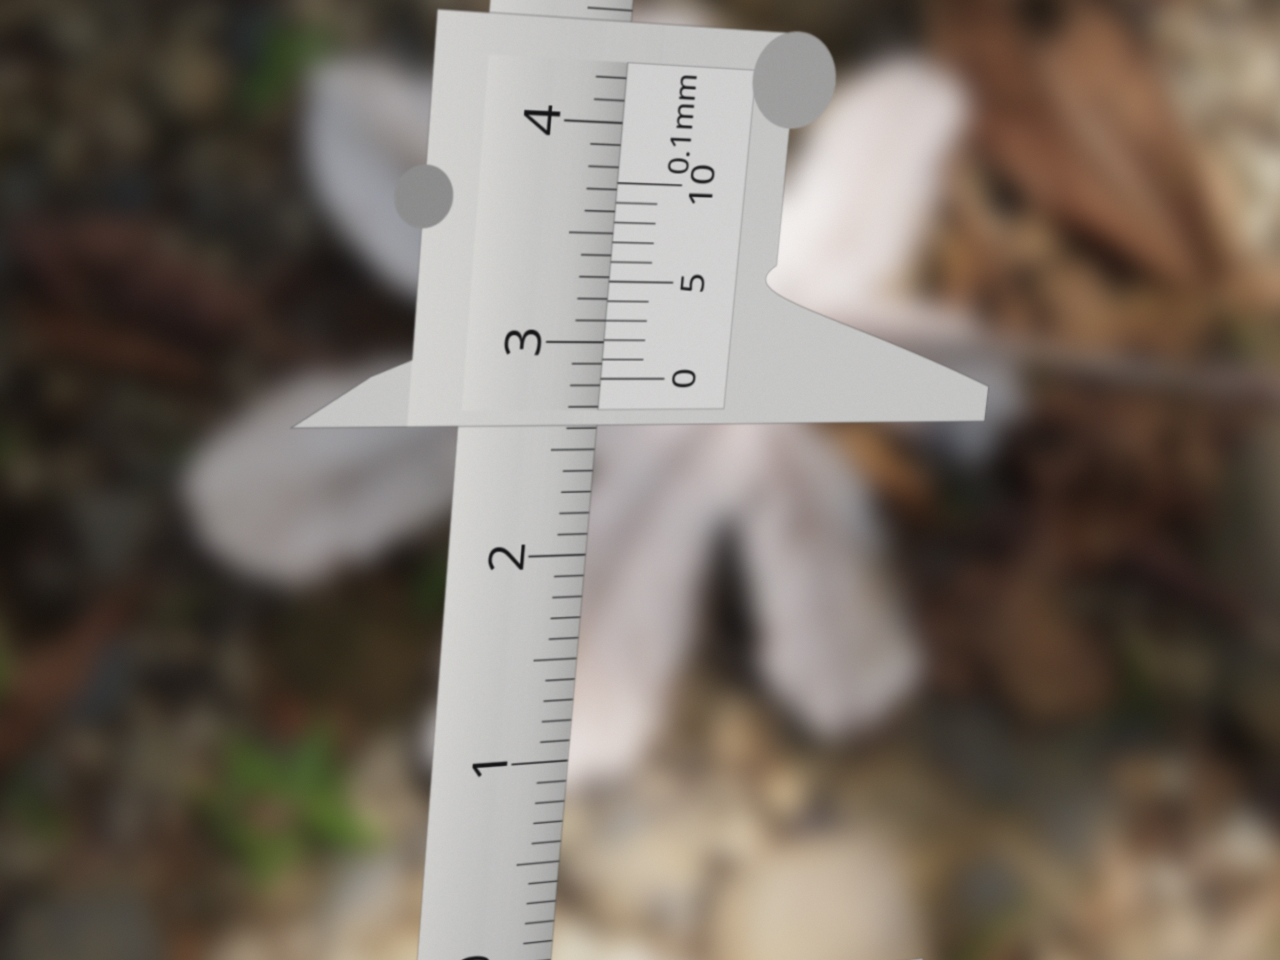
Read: 28.3,mm
